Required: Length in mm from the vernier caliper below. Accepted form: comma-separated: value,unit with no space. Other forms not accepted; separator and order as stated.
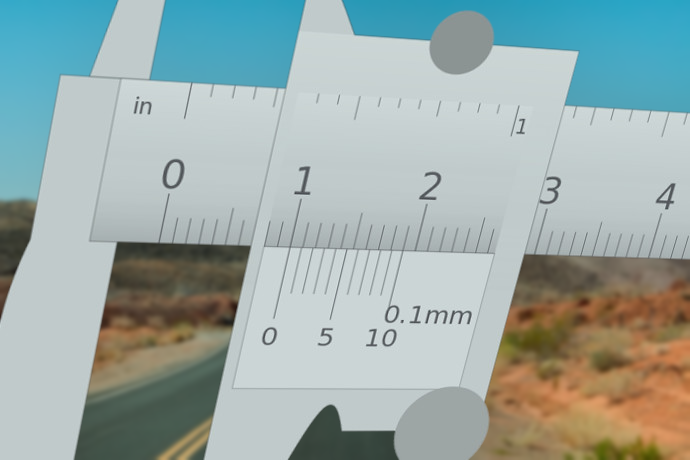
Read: 10.0,mm
